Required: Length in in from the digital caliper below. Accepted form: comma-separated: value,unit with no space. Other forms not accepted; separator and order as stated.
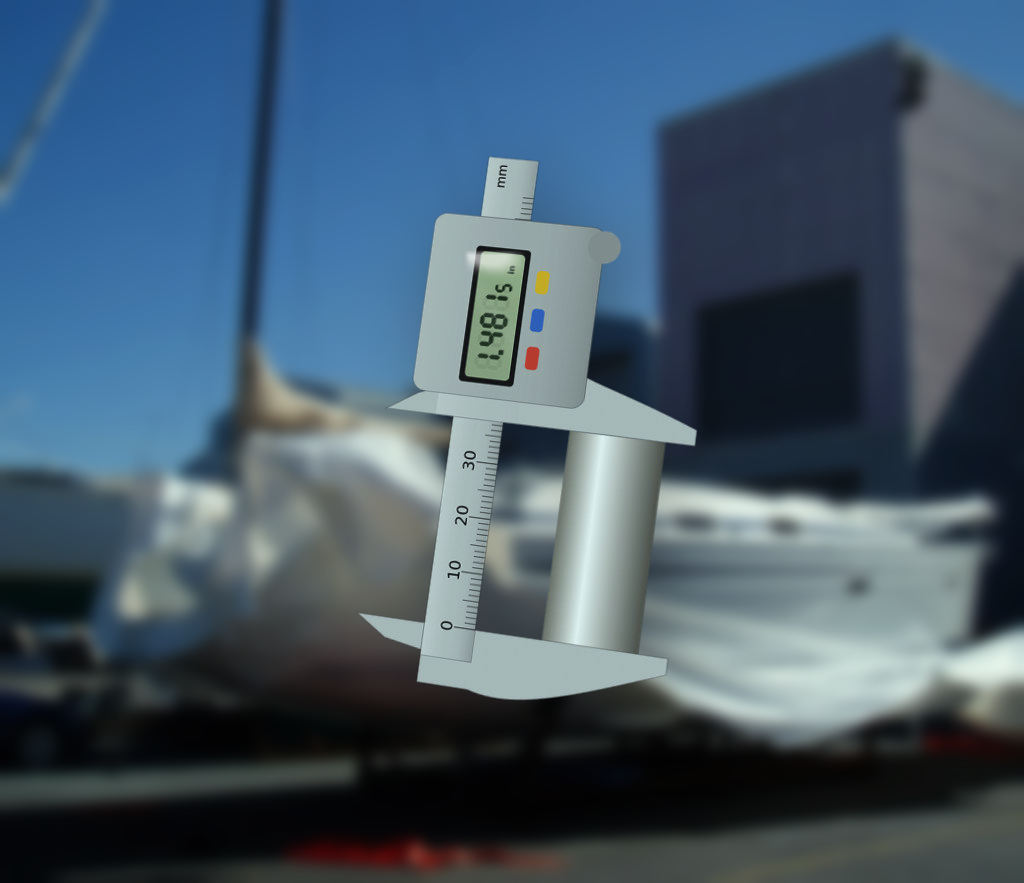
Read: 1.4815,in
